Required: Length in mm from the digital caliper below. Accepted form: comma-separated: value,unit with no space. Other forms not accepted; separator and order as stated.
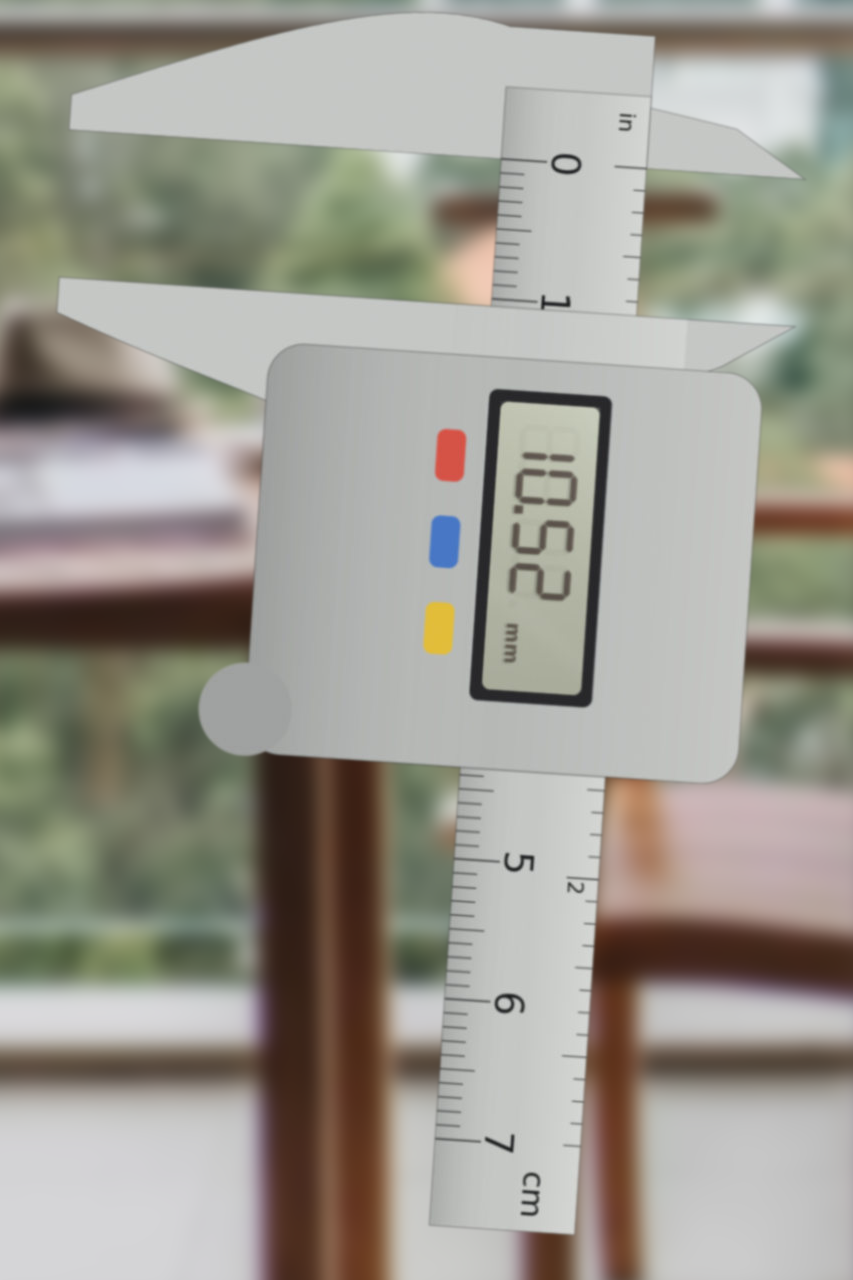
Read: 10.52,mm
